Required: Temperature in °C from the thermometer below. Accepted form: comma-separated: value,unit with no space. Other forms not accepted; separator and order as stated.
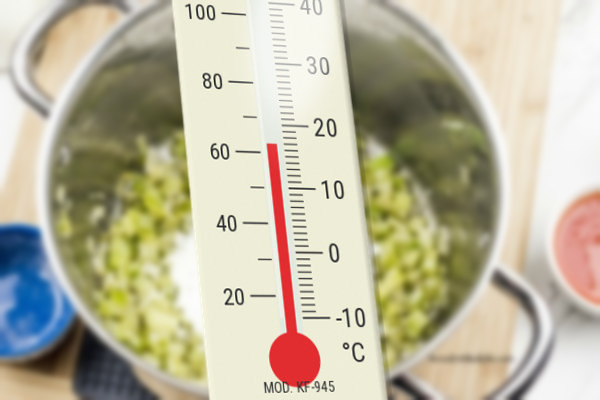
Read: 17,°C
